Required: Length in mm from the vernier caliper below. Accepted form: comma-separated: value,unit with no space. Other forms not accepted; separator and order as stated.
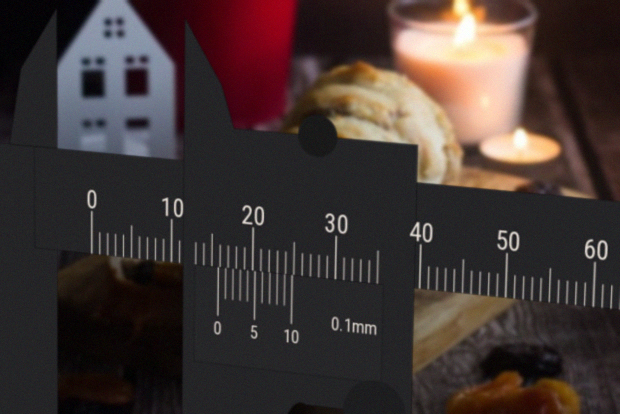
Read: 15.8,mm
